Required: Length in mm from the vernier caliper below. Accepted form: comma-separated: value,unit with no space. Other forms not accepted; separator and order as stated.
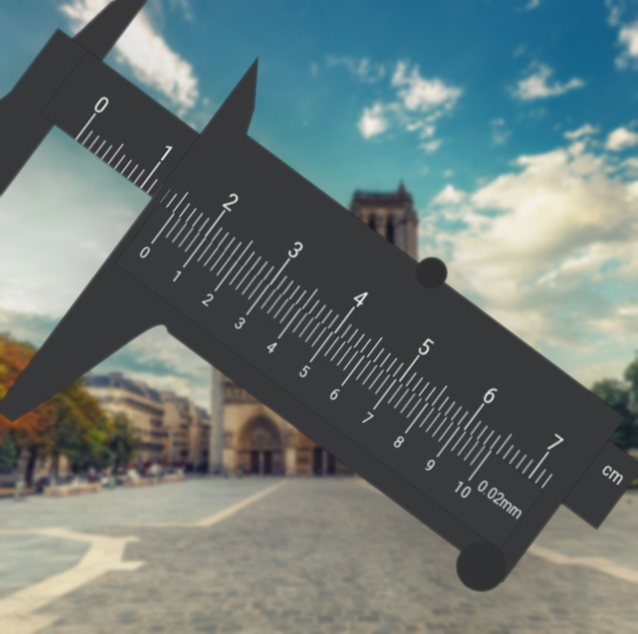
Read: 15.2,mm
